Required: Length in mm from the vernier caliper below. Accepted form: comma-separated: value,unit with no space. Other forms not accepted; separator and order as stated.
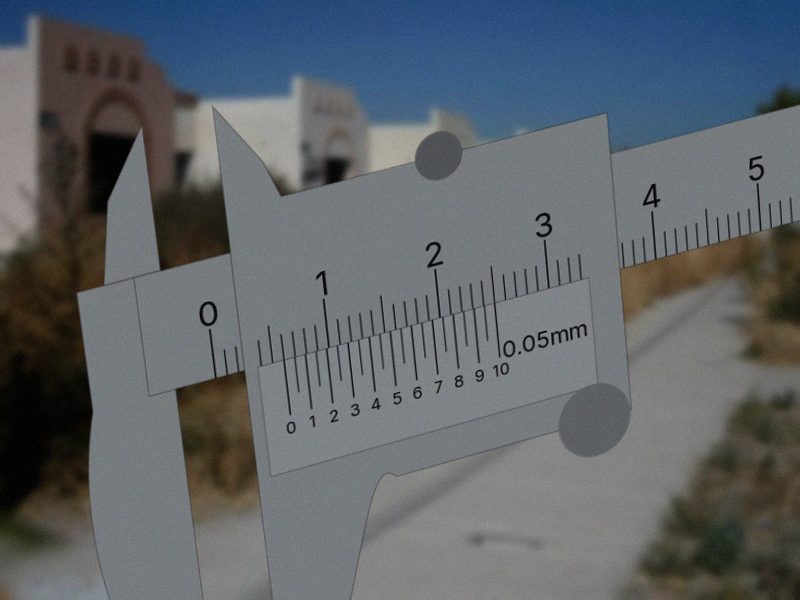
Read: 6.0,mm
